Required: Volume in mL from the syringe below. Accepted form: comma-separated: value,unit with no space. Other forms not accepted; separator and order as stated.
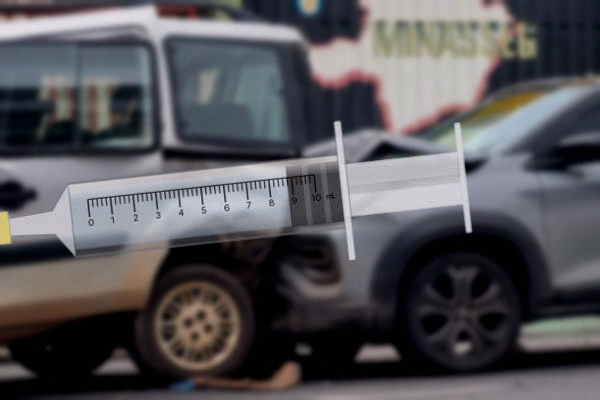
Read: 8.8,mL
